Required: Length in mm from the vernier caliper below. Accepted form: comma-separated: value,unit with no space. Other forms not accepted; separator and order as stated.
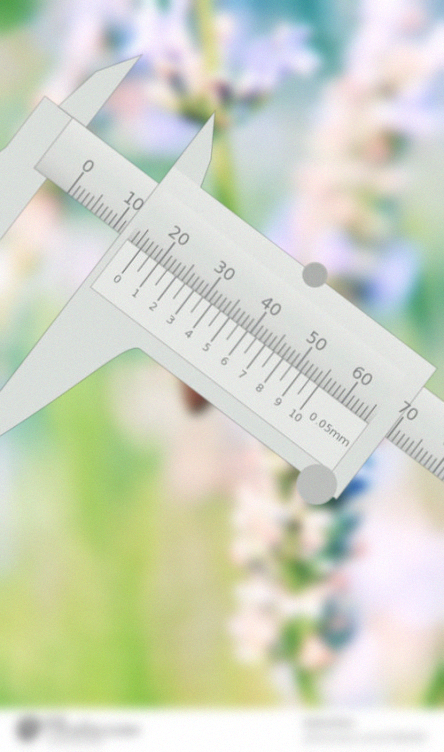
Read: 16.0,mm
